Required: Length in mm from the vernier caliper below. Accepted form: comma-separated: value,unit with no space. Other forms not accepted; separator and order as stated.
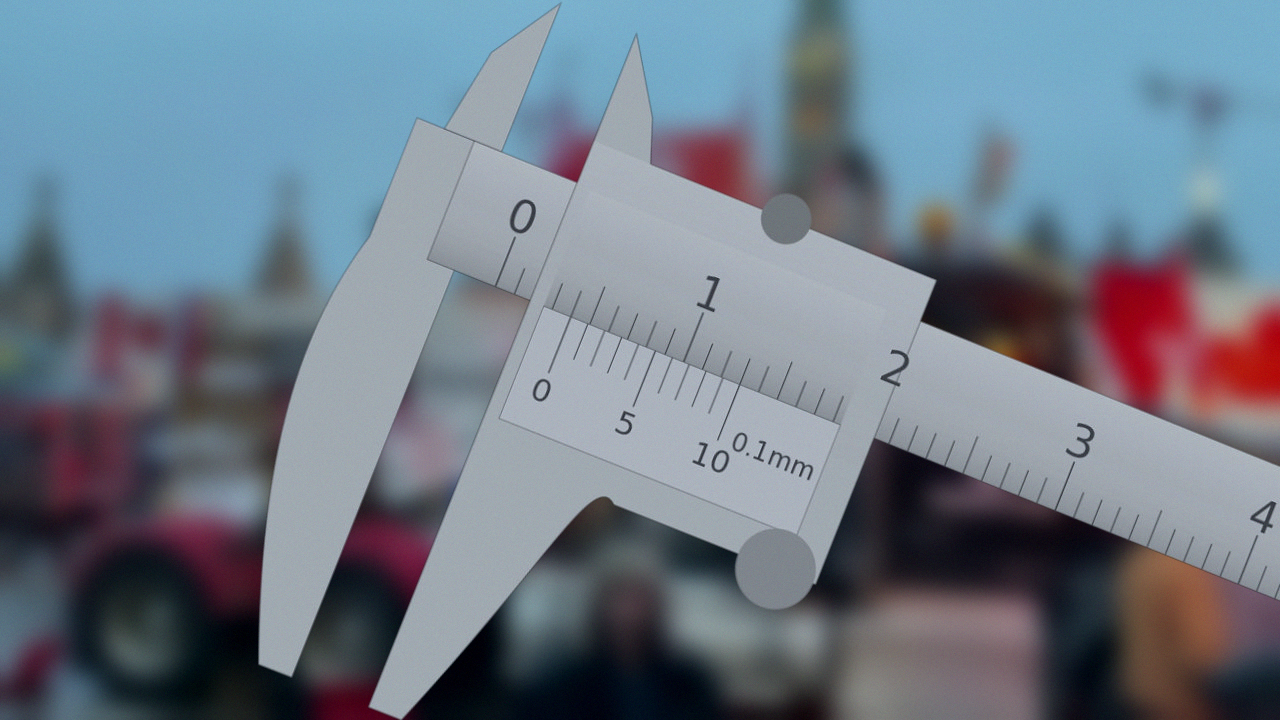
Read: 4.0,mm
